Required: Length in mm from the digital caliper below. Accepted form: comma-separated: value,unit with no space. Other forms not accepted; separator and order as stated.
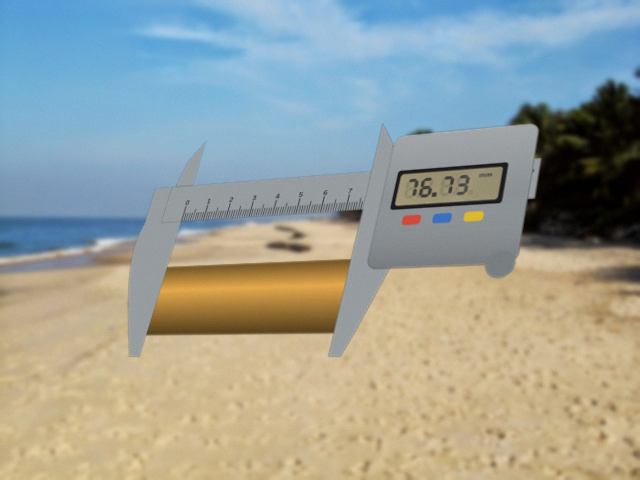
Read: 76.73,mm
